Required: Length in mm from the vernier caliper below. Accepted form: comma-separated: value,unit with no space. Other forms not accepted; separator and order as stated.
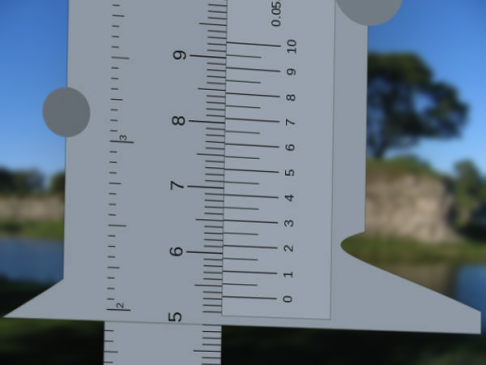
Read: 53.4,mm
